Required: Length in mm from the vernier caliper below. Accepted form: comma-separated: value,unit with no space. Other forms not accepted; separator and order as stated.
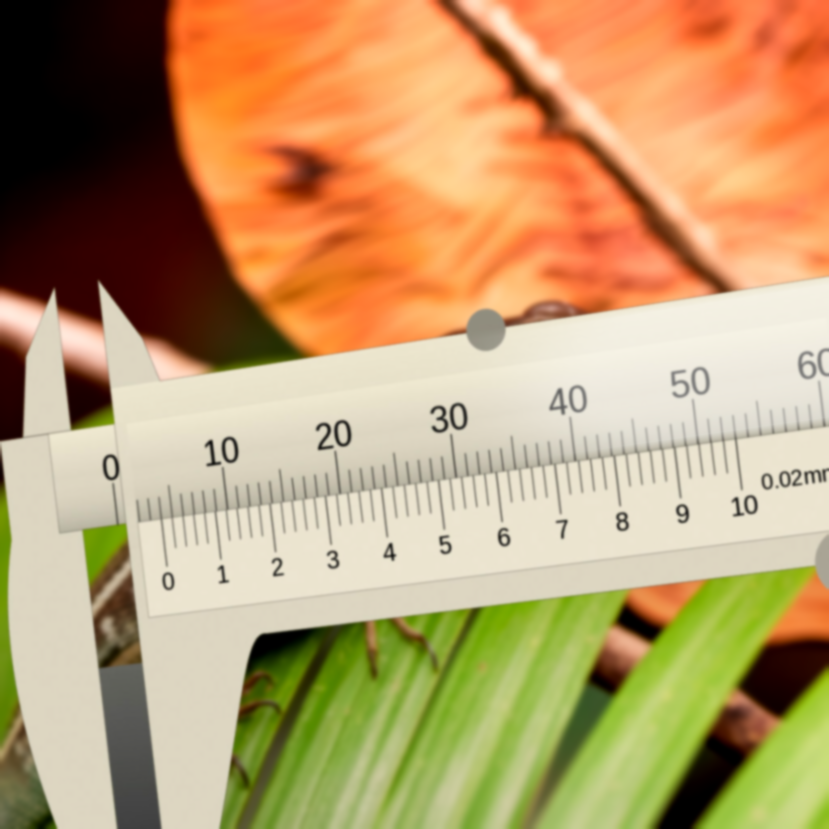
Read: 4.0,mm
